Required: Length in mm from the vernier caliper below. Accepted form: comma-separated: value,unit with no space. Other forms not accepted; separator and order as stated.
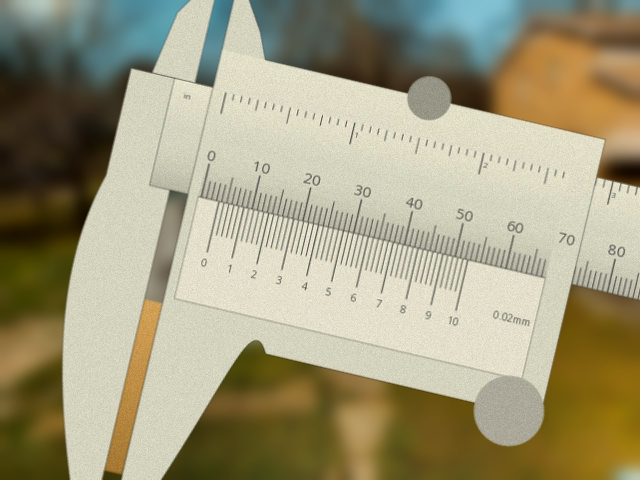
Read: 3.5,mm
